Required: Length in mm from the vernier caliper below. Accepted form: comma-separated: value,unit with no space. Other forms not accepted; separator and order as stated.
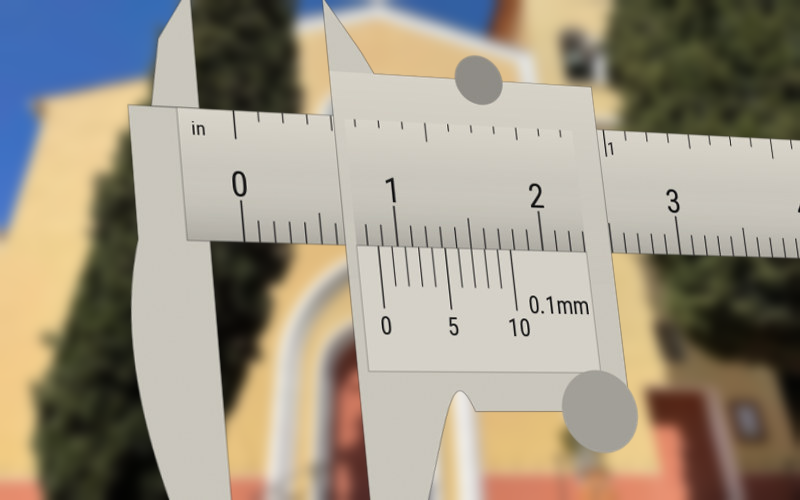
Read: 8.7,mm
